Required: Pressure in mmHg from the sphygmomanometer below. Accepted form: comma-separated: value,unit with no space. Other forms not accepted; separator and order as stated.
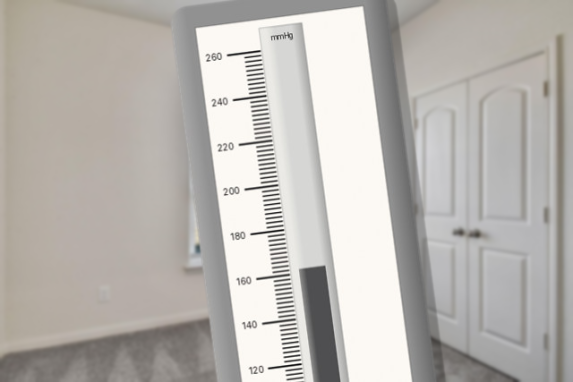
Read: 162,mmHg
